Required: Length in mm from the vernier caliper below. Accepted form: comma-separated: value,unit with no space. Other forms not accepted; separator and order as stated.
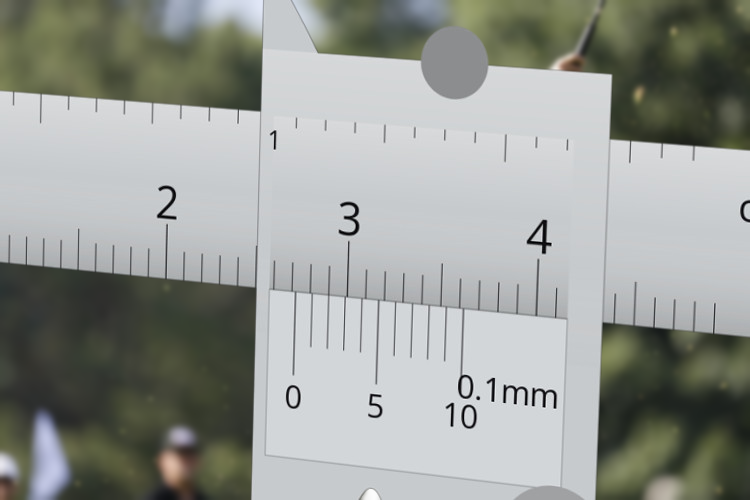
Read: 27.2,mm
